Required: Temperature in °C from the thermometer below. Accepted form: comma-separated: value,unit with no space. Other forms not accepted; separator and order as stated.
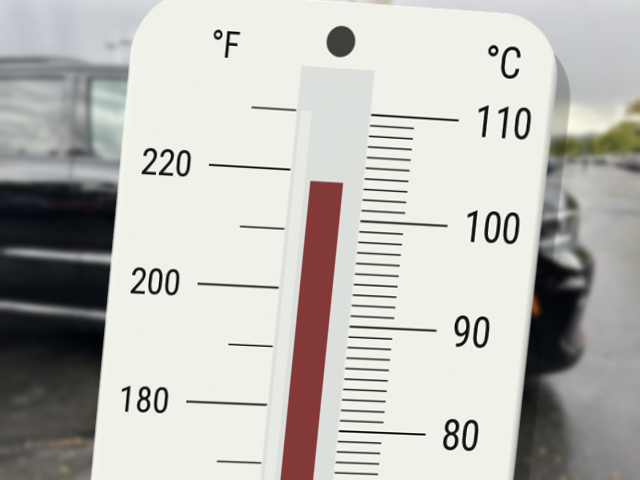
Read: 103.5,°C
